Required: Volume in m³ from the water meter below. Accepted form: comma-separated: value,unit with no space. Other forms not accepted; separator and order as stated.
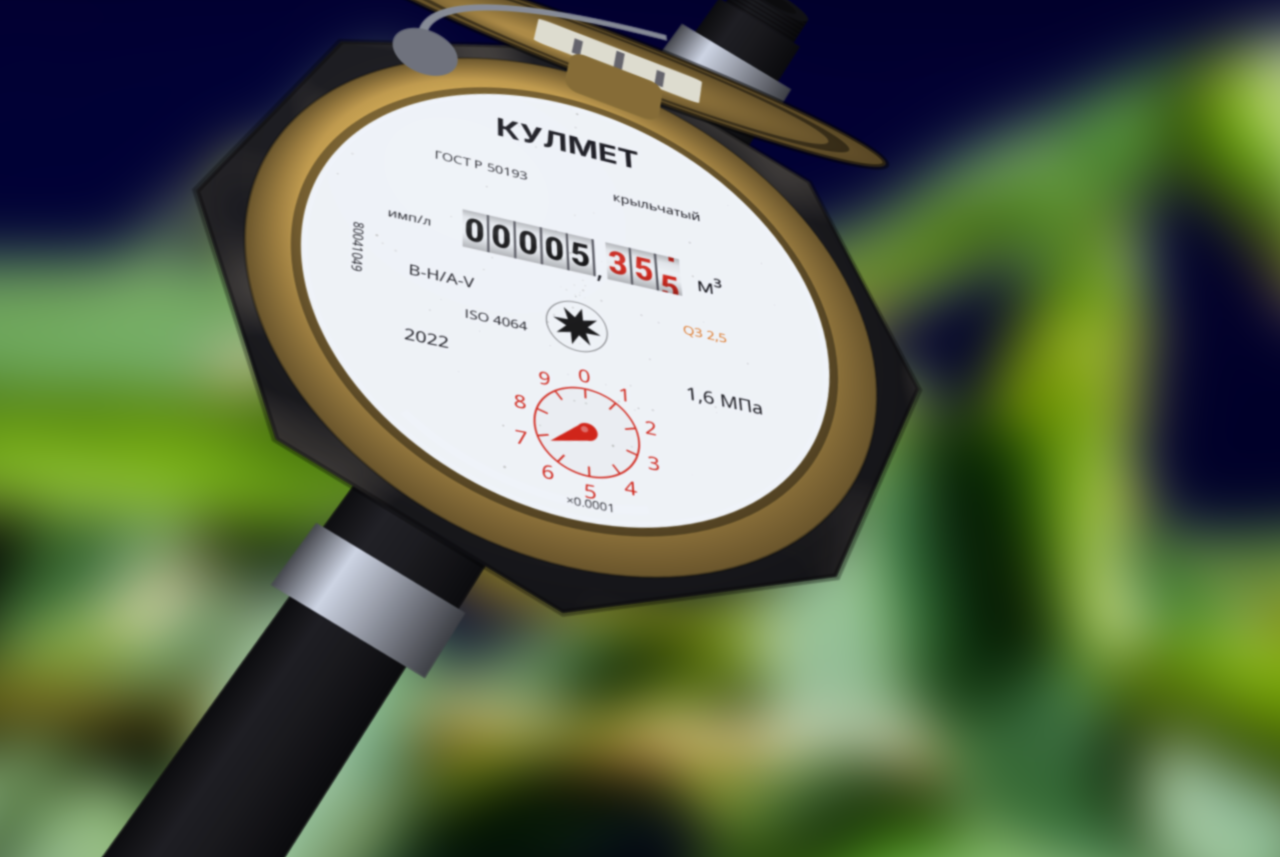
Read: 5.3546,m³
